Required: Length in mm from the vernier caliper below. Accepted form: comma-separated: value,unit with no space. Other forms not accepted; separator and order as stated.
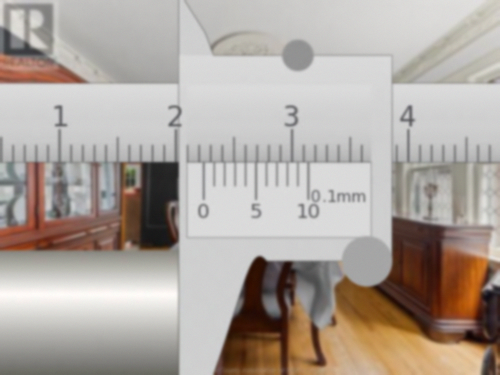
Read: 22.4,mm
